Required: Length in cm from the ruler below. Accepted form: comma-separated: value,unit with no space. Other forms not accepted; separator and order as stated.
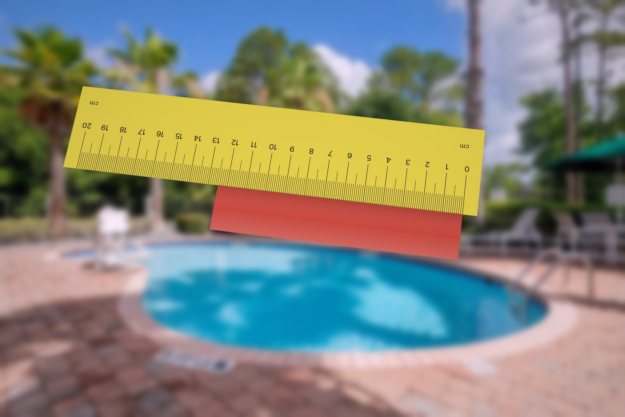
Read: 12.5,cm
